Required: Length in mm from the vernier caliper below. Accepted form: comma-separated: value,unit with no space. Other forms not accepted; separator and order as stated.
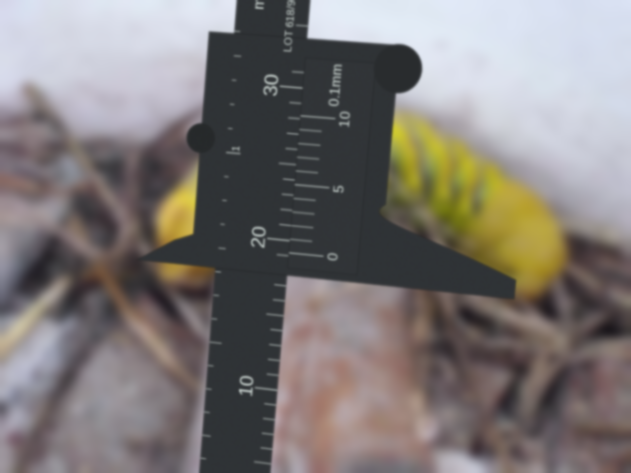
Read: 19.2,mm
